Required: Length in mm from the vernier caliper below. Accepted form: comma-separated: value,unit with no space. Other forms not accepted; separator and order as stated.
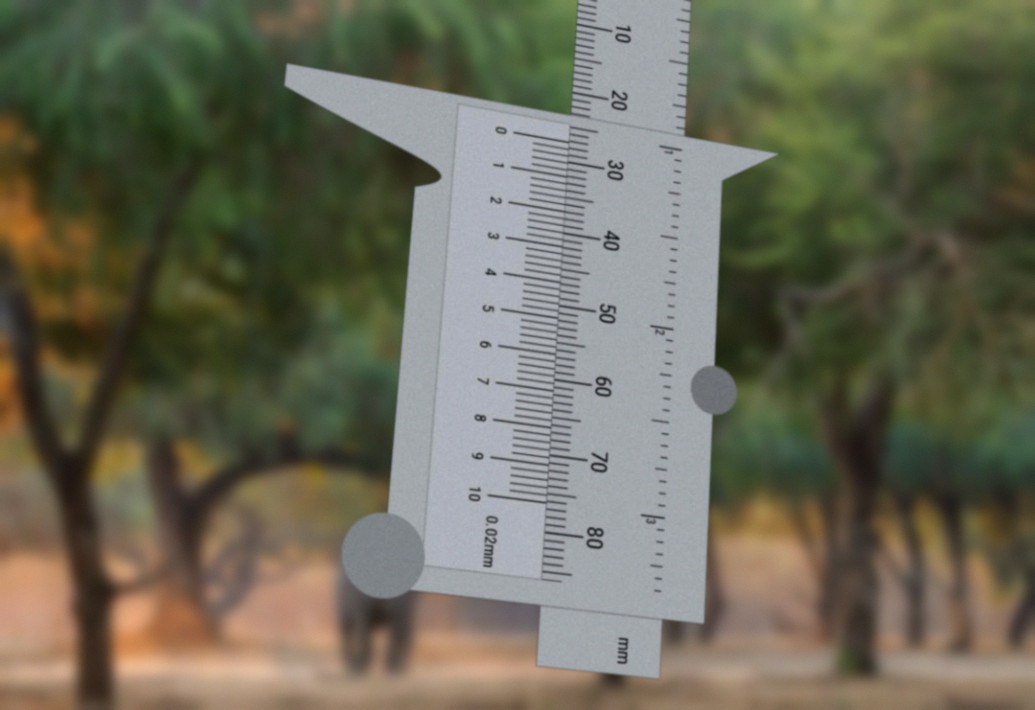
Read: 27.2,mm
